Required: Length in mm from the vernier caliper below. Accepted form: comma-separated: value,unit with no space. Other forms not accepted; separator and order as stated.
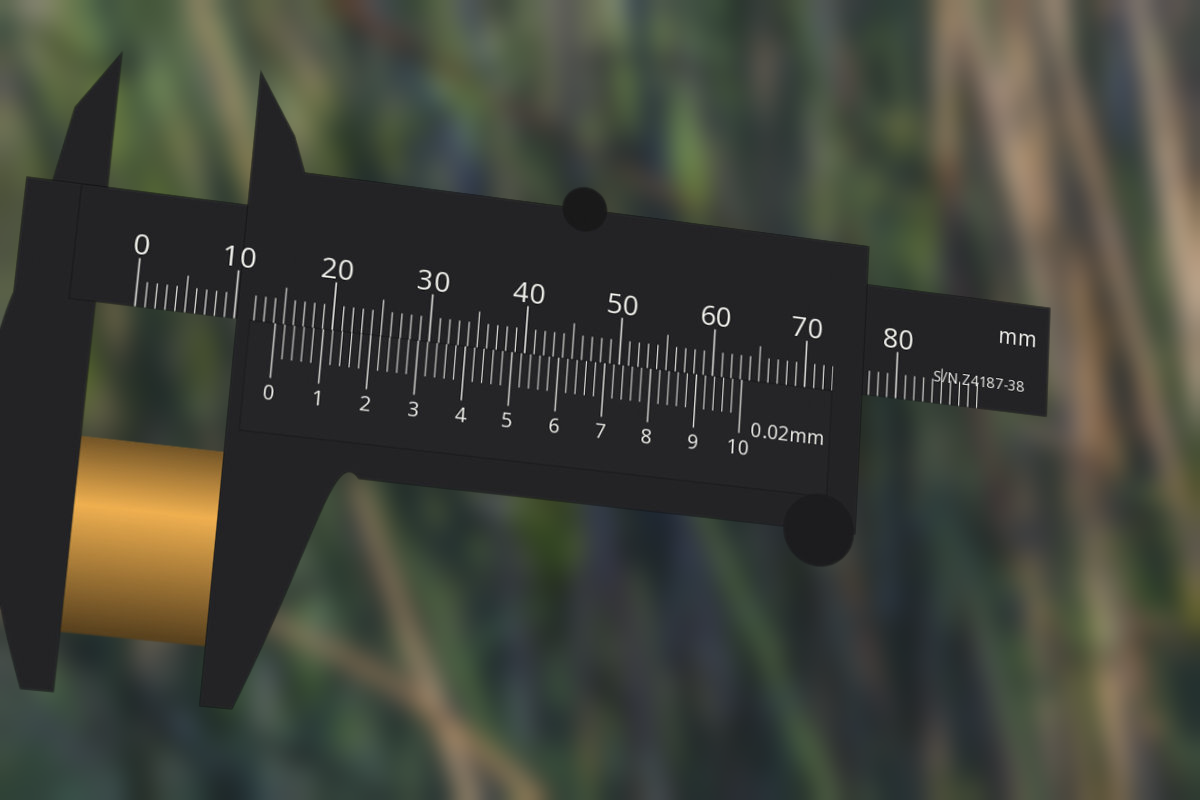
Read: 14.2,mm
